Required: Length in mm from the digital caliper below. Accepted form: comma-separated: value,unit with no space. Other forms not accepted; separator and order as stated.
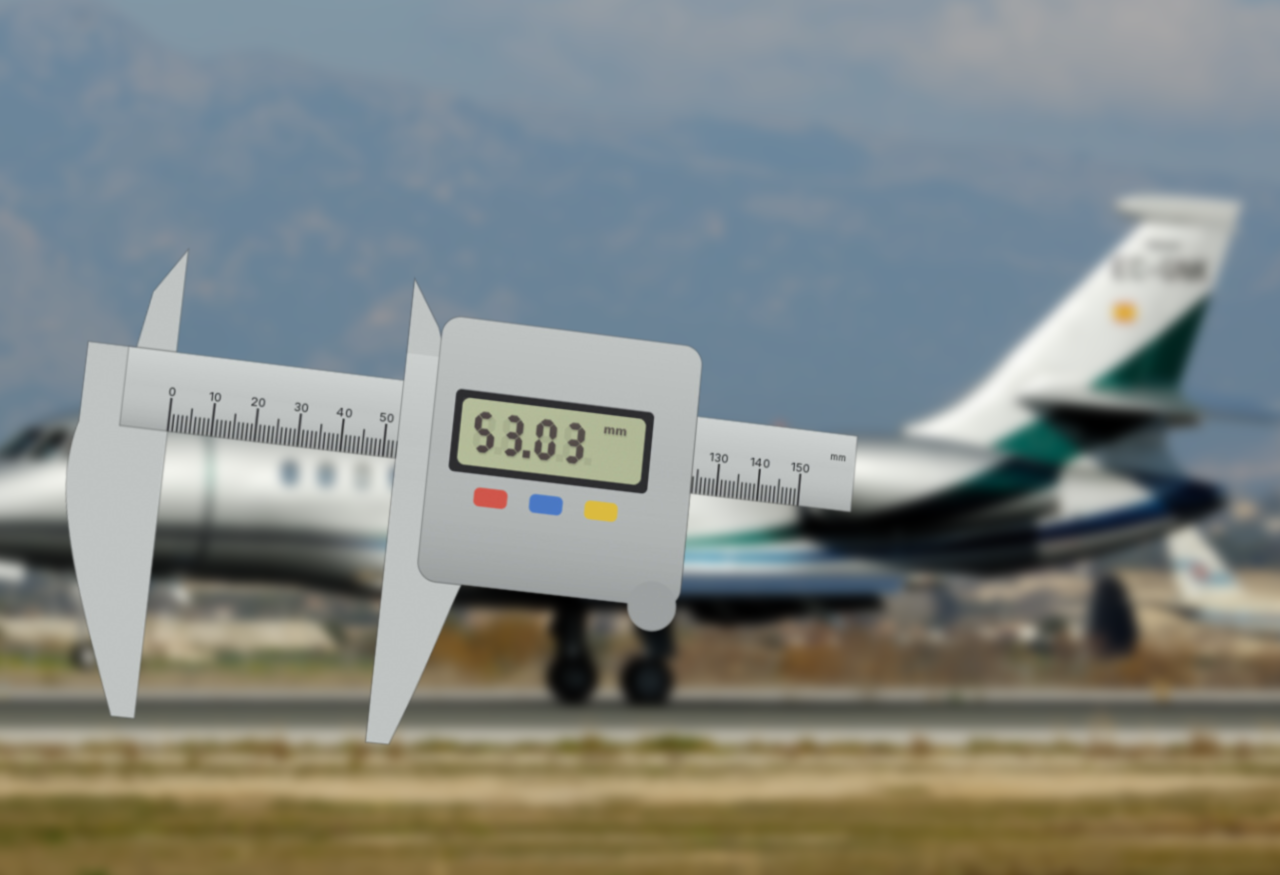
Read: 53.03,mm
